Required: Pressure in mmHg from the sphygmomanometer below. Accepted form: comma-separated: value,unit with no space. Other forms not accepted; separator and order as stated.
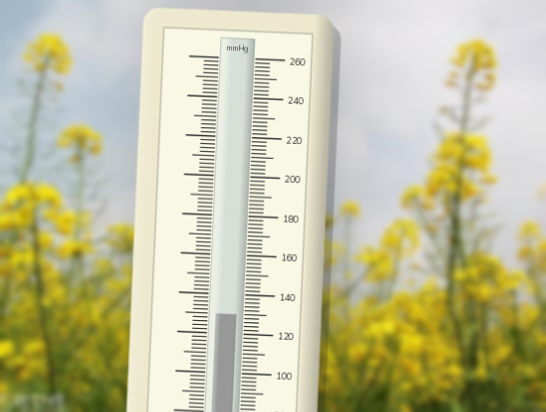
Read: 130,mmHg
